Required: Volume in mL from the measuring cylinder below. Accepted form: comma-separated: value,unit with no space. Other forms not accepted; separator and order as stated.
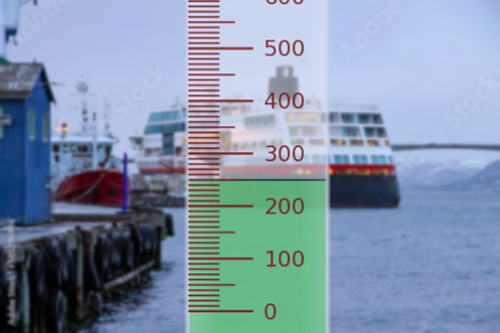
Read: 250,mL
